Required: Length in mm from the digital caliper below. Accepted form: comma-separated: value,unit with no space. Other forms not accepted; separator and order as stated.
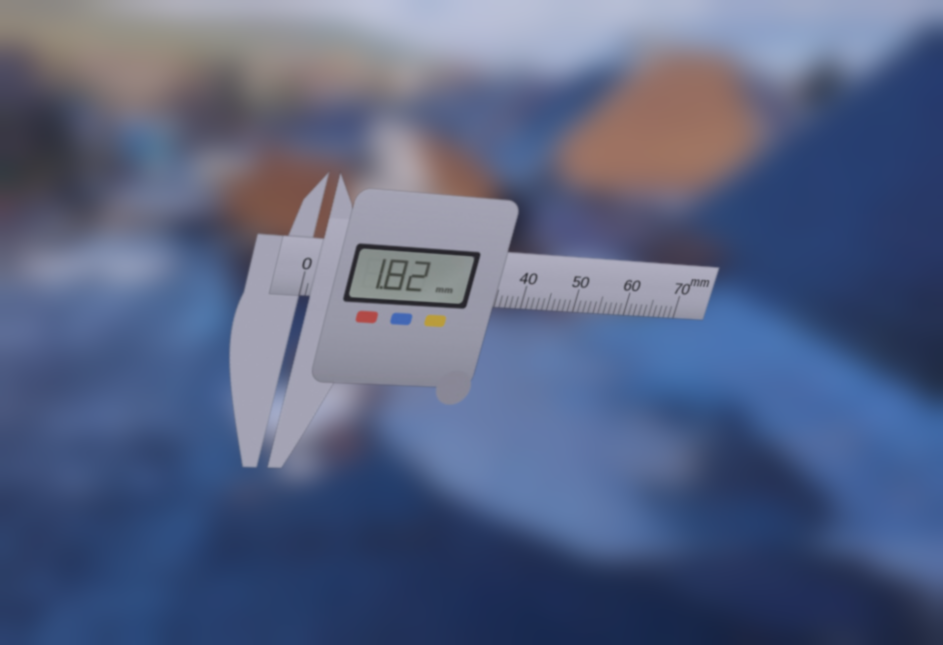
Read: 1.82,mm
